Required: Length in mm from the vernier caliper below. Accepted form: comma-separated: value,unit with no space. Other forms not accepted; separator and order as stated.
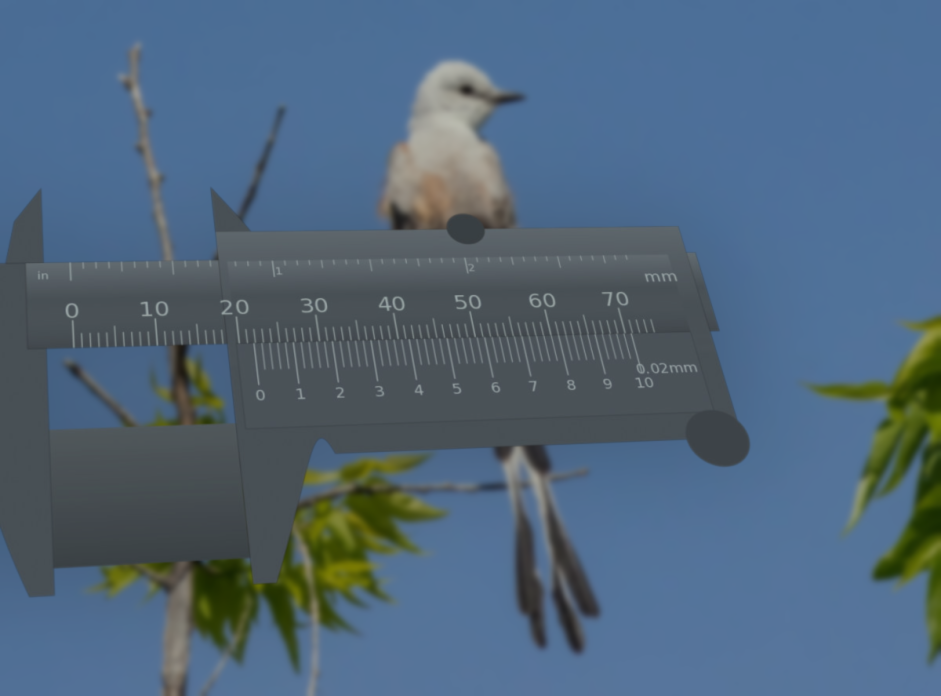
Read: 21.8,mm
